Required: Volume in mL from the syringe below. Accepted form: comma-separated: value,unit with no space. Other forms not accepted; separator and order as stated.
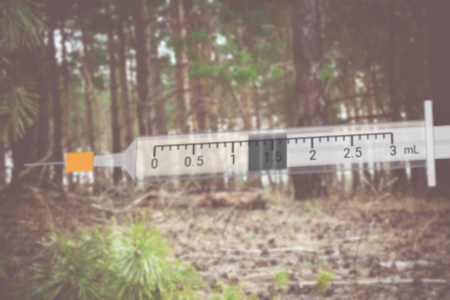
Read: 1.2,mL
